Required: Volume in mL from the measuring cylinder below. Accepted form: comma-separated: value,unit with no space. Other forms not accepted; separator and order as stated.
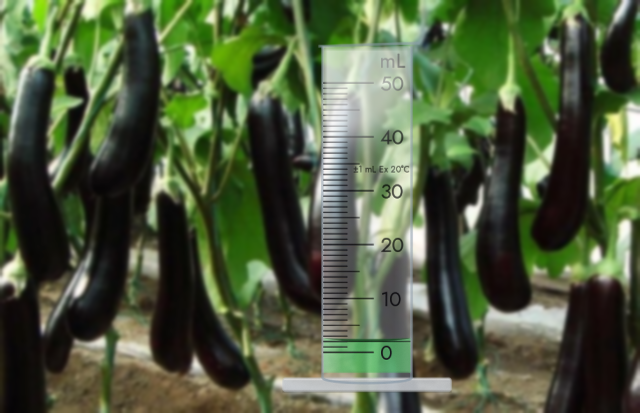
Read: 2,mL
